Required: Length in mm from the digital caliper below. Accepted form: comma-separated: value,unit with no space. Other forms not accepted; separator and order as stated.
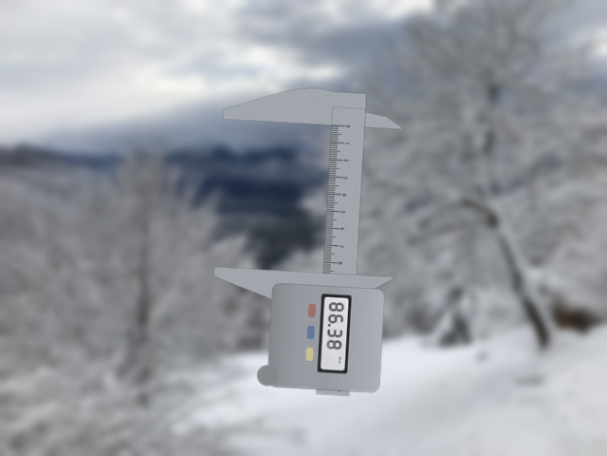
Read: 86.38,mm
